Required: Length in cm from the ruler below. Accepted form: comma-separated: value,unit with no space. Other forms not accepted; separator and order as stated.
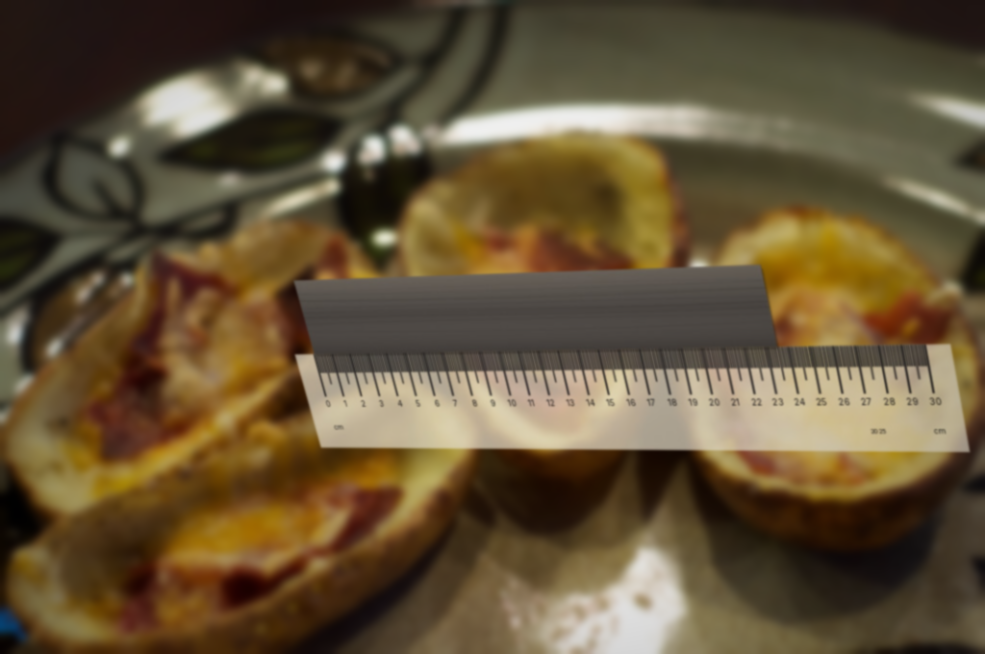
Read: 23.5,cm
